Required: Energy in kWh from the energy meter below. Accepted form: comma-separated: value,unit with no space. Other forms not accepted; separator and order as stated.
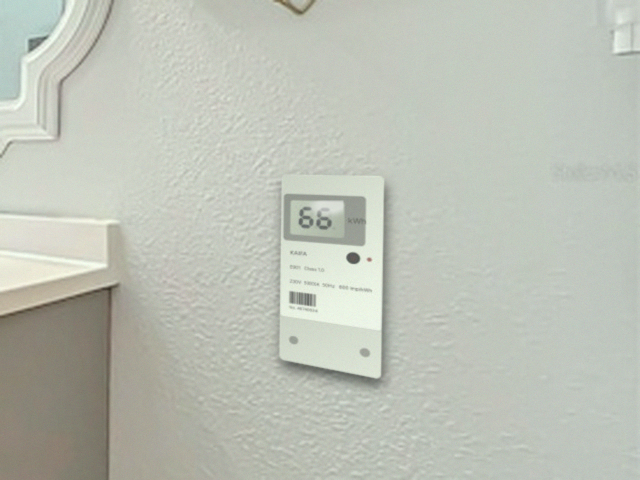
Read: 66,kWh
